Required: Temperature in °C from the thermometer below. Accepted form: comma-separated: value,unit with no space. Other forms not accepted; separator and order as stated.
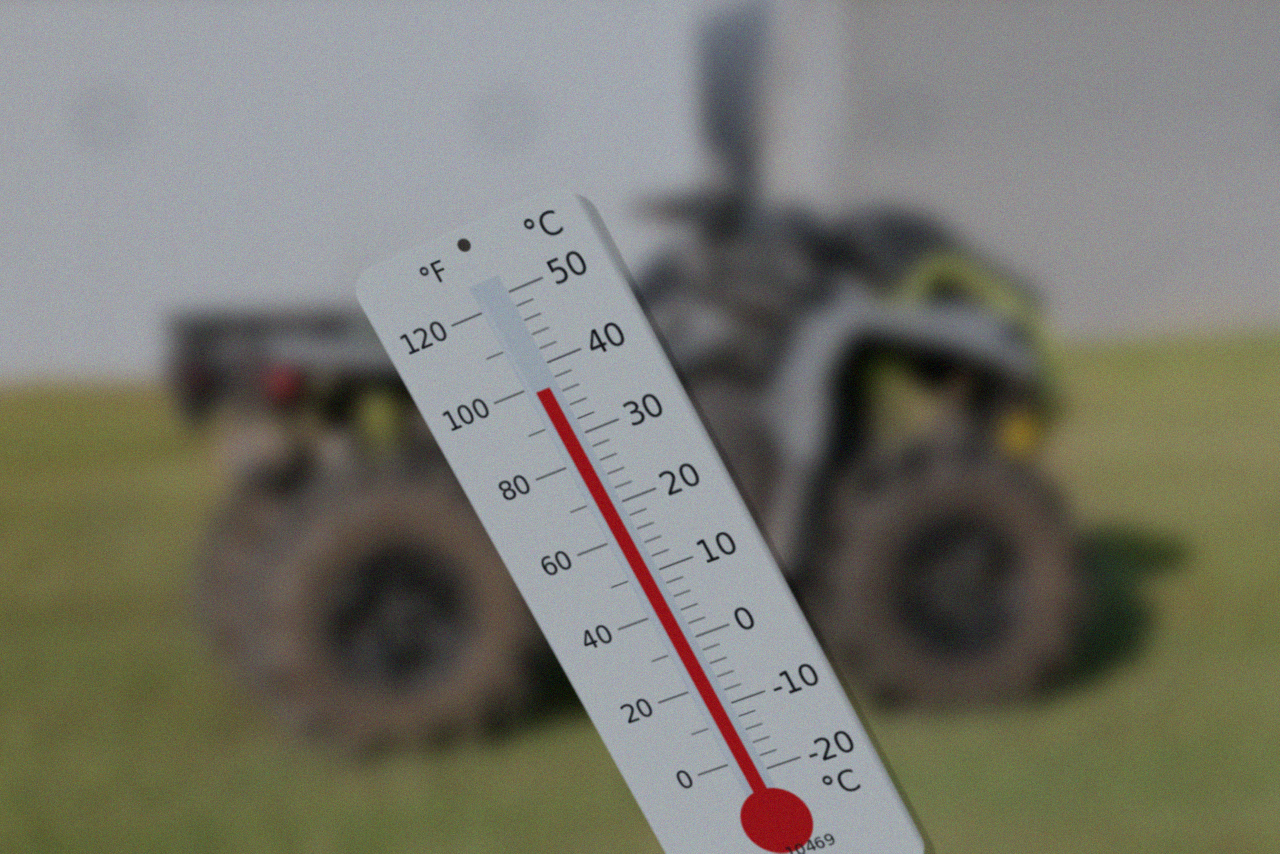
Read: 37,°C
